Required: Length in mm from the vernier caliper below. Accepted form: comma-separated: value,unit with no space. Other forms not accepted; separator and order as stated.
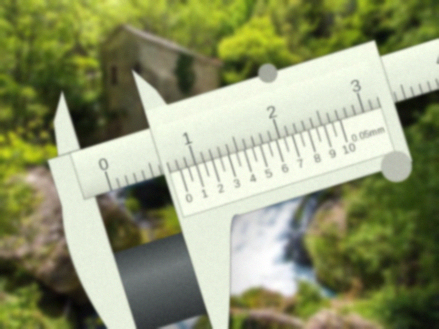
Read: 8.2,mm
